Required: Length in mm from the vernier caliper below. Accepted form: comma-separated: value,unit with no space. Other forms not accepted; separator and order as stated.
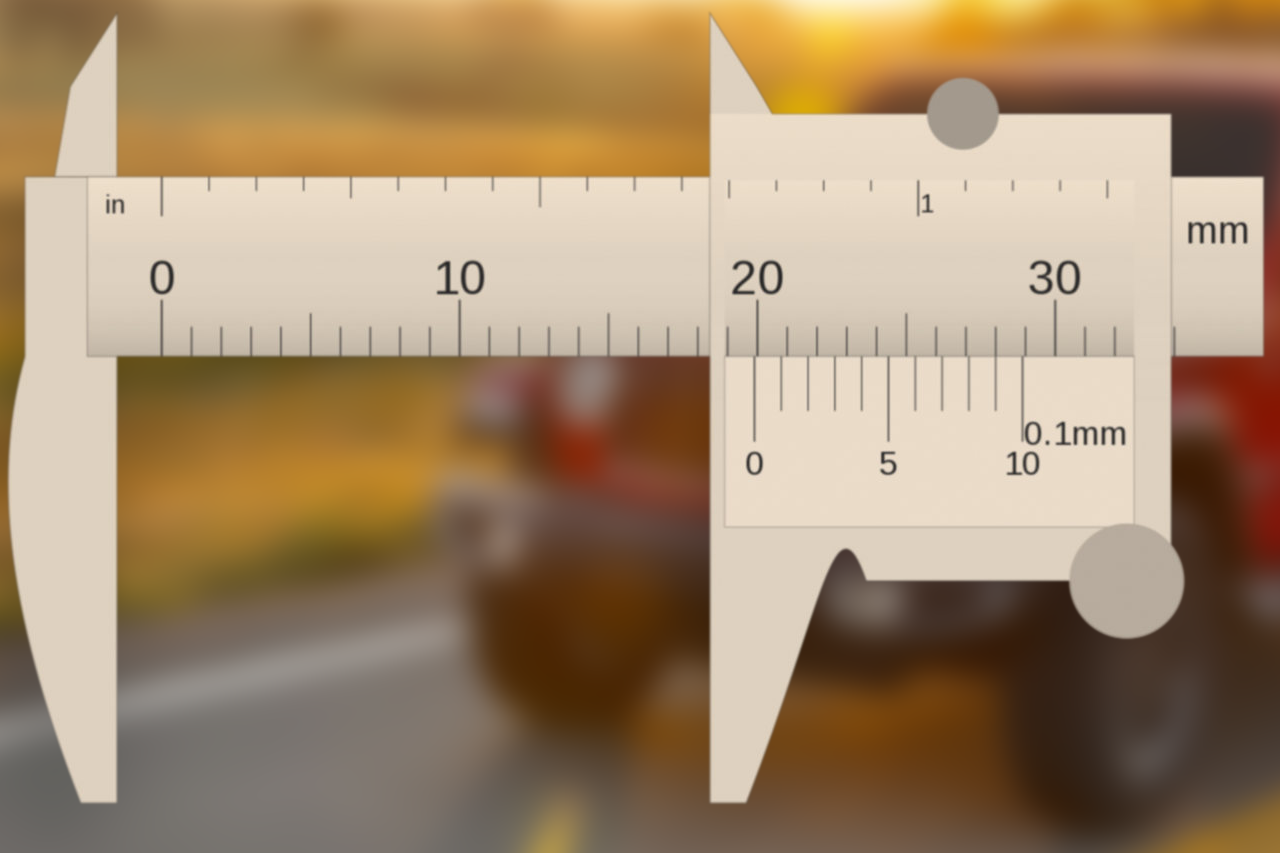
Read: 19.9,mm
